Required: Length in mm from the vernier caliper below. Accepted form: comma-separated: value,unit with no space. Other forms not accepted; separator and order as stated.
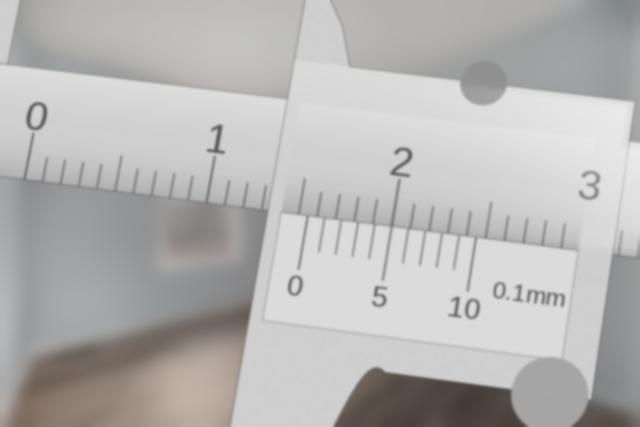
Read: 15.5,mm
